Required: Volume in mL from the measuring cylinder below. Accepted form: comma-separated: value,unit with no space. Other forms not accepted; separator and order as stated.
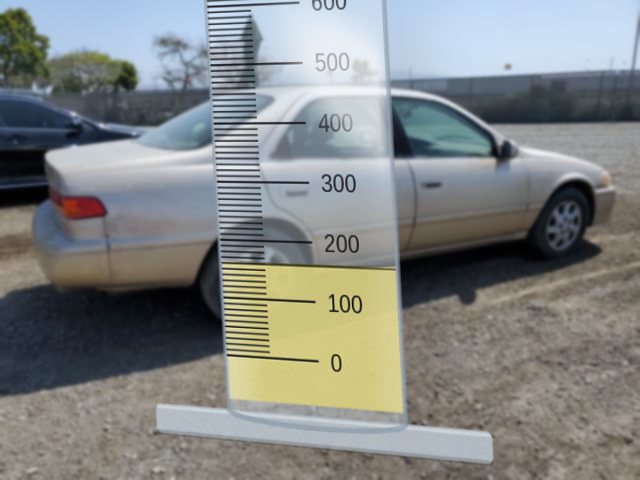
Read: 160,mL
